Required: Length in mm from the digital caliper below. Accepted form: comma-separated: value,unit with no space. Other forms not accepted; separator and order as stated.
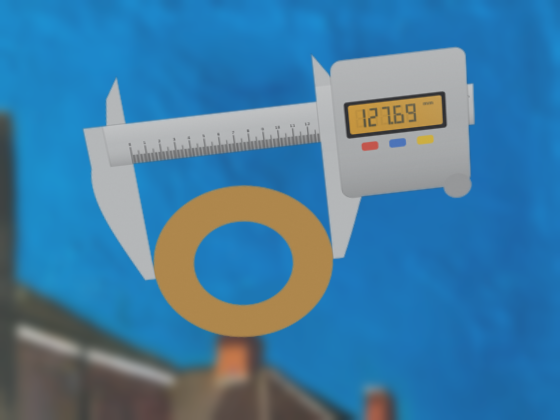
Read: 127.69,mm
